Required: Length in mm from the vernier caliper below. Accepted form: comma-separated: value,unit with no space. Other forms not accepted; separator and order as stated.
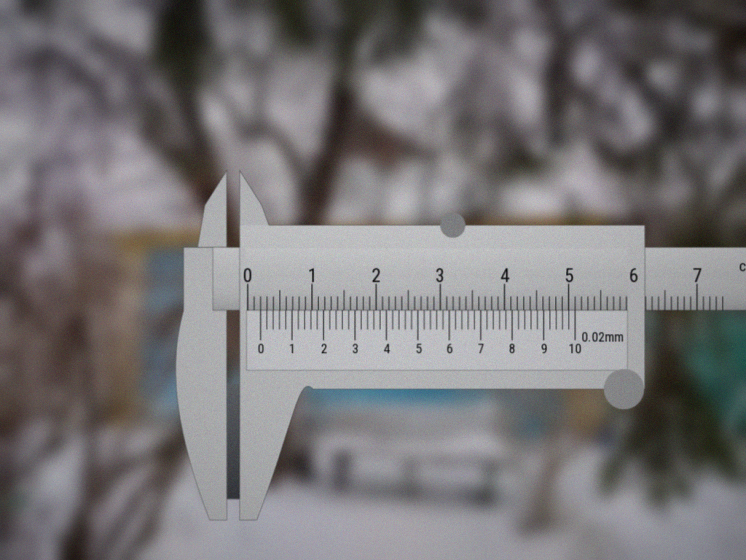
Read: 2.0,mm
